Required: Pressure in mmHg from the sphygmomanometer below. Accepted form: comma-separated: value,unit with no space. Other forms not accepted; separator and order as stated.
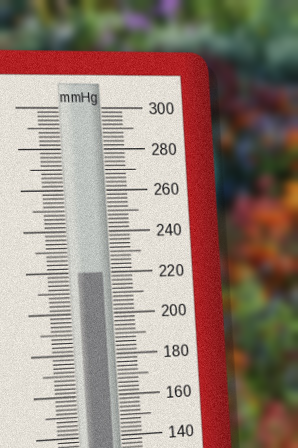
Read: 220,mmHg
